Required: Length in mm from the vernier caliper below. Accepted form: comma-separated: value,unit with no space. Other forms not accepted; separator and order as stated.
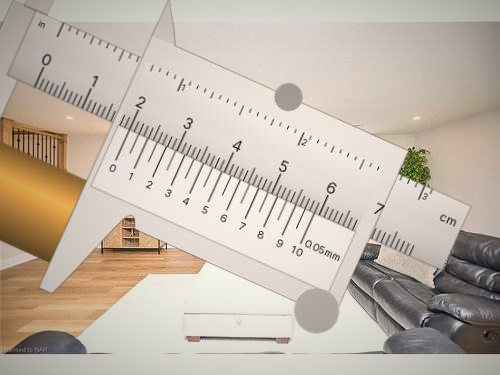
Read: 20.0,mm
